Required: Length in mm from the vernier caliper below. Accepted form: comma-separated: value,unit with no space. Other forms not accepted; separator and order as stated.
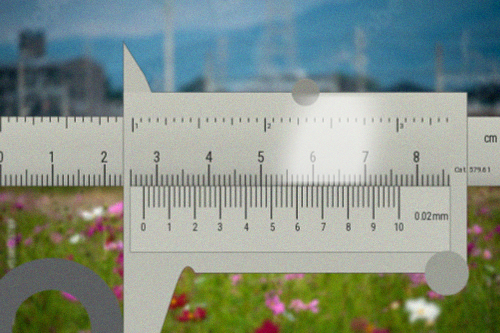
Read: 27.5,mm
